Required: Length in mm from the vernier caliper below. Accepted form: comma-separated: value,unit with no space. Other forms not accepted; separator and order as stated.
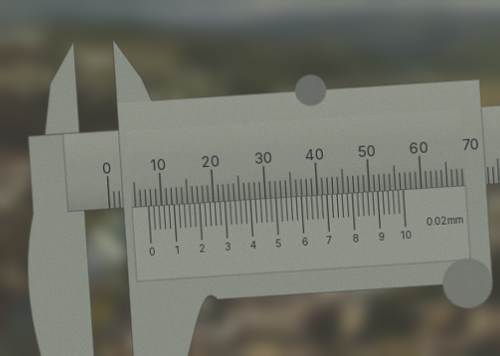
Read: 7.5,mm
